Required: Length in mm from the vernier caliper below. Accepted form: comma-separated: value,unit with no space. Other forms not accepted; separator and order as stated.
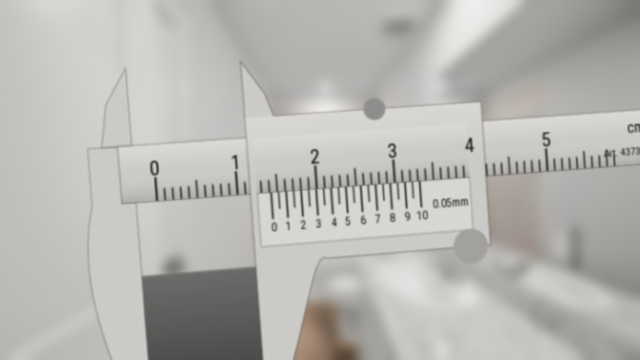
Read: 14.2,mm
